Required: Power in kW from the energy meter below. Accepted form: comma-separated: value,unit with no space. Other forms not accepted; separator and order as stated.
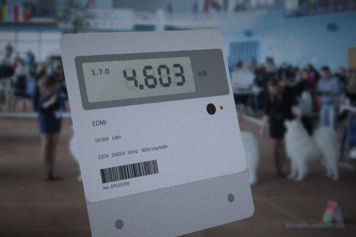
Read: 4.603,kW
